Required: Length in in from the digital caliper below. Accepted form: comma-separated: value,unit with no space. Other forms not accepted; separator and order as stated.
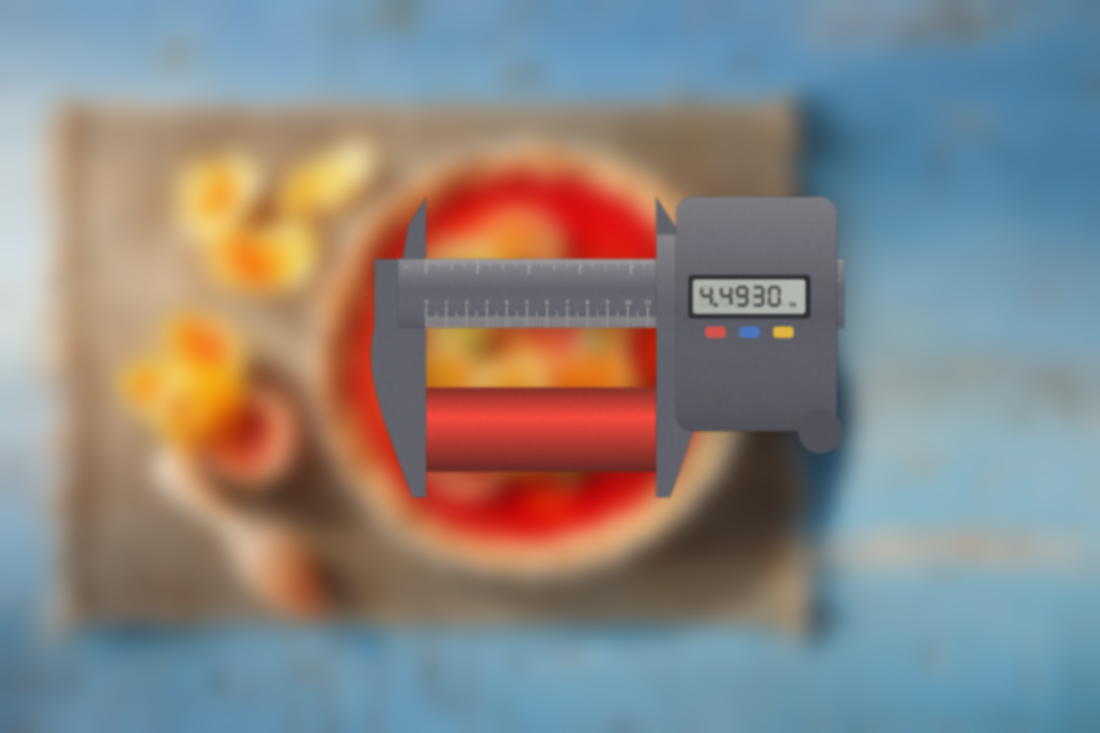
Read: 4.4930,in
